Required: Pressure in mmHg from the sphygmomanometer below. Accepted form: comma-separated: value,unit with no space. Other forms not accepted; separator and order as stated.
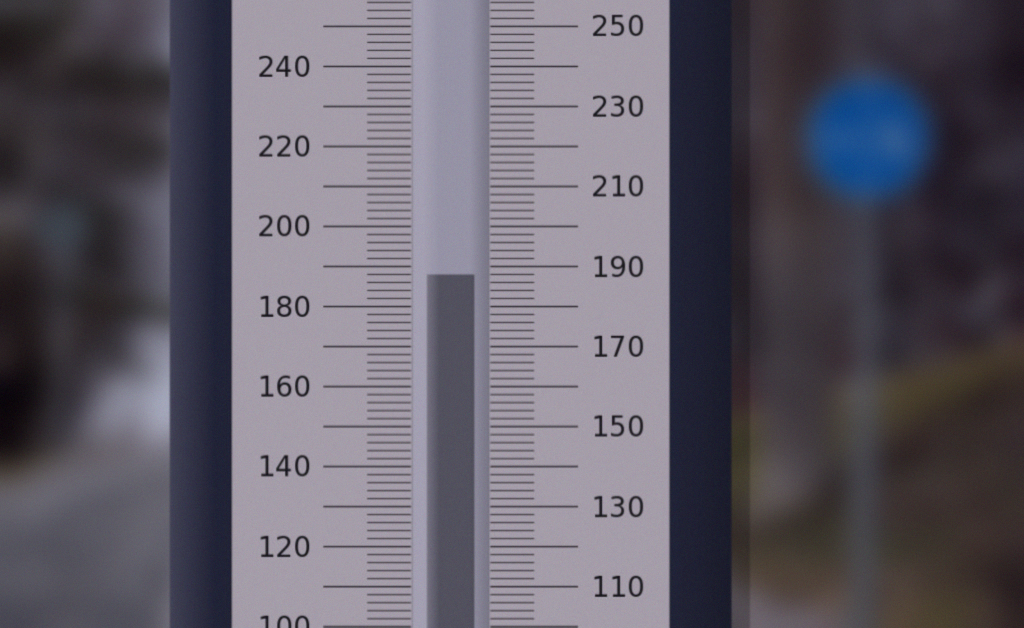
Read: 188,mmHg
